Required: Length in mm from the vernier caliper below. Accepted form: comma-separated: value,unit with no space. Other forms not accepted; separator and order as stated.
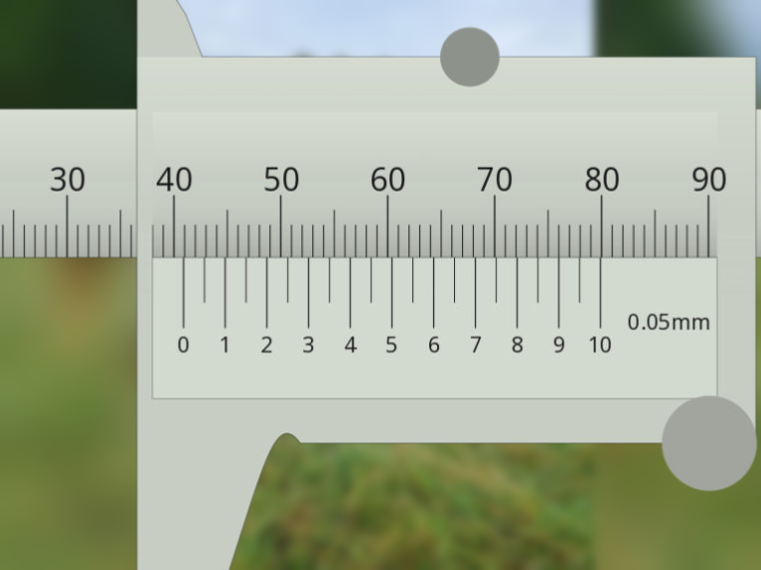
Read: 40.9,mm
